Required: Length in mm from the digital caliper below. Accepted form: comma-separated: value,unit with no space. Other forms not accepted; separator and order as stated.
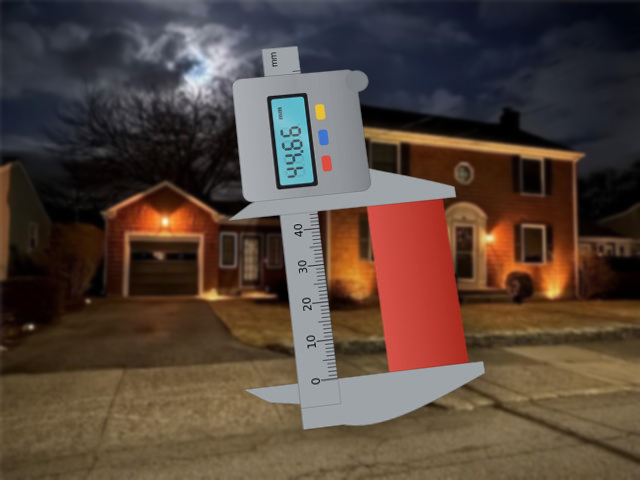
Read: 44.66,mm
